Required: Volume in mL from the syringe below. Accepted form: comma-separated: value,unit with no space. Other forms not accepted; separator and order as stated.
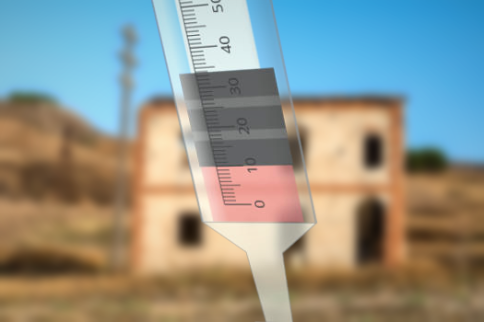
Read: 10,mL
